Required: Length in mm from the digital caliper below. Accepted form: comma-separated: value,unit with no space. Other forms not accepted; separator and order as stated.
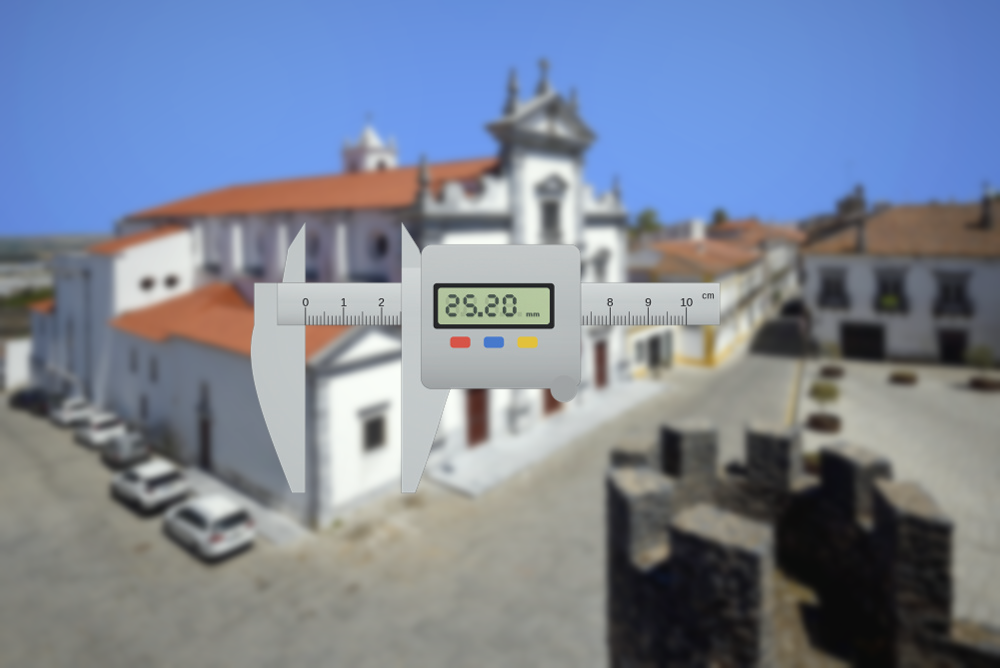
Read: 25.20,mm
